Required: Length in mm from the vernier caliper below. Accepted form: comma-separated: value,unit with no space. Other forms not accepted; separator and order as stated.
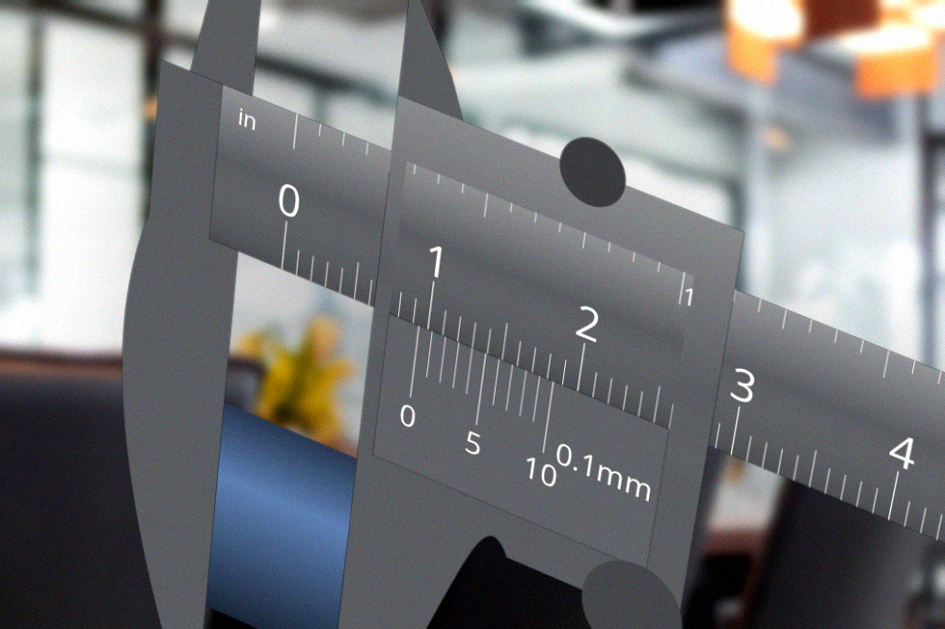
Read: 9.4,mm
